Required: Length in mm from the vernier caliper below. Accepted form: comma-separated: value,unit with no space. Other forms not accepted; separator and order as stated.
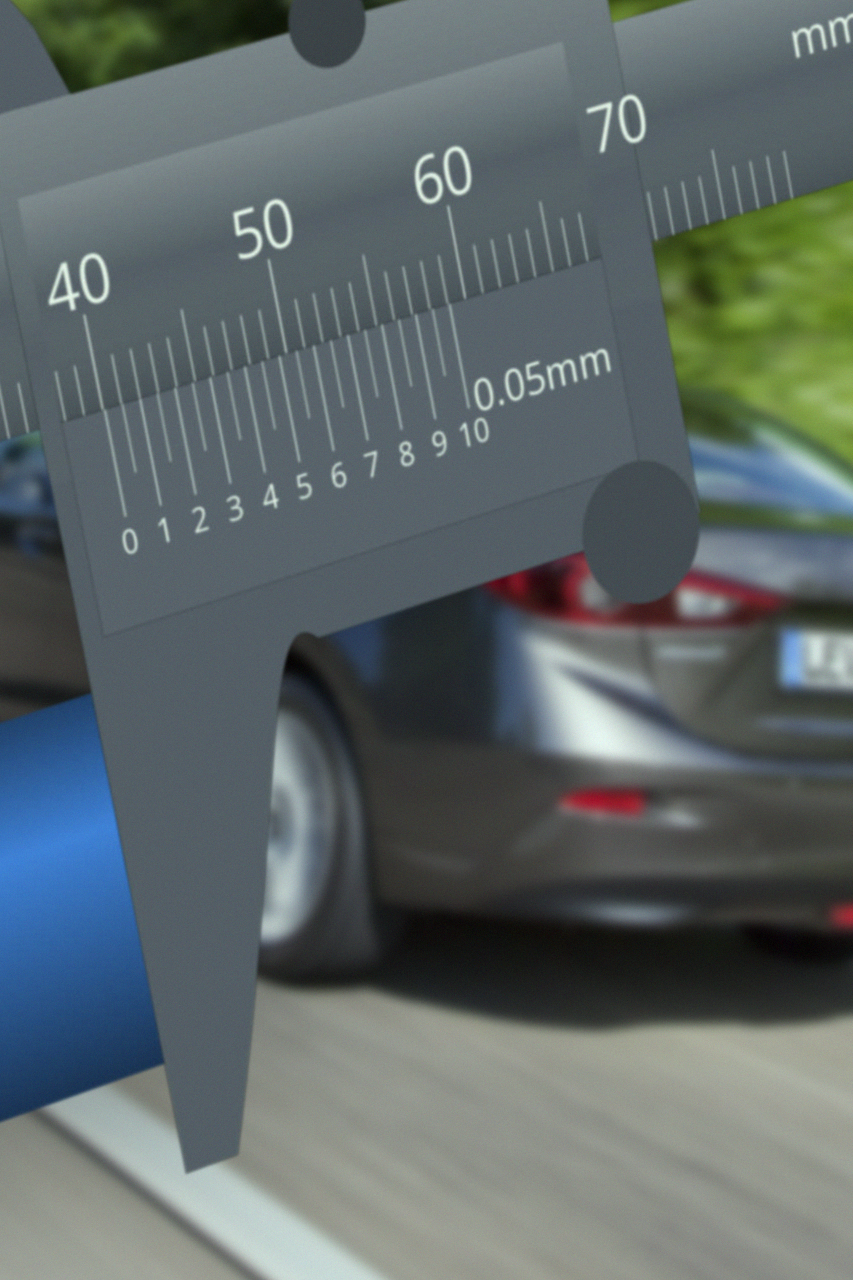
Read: 40.1,mm
